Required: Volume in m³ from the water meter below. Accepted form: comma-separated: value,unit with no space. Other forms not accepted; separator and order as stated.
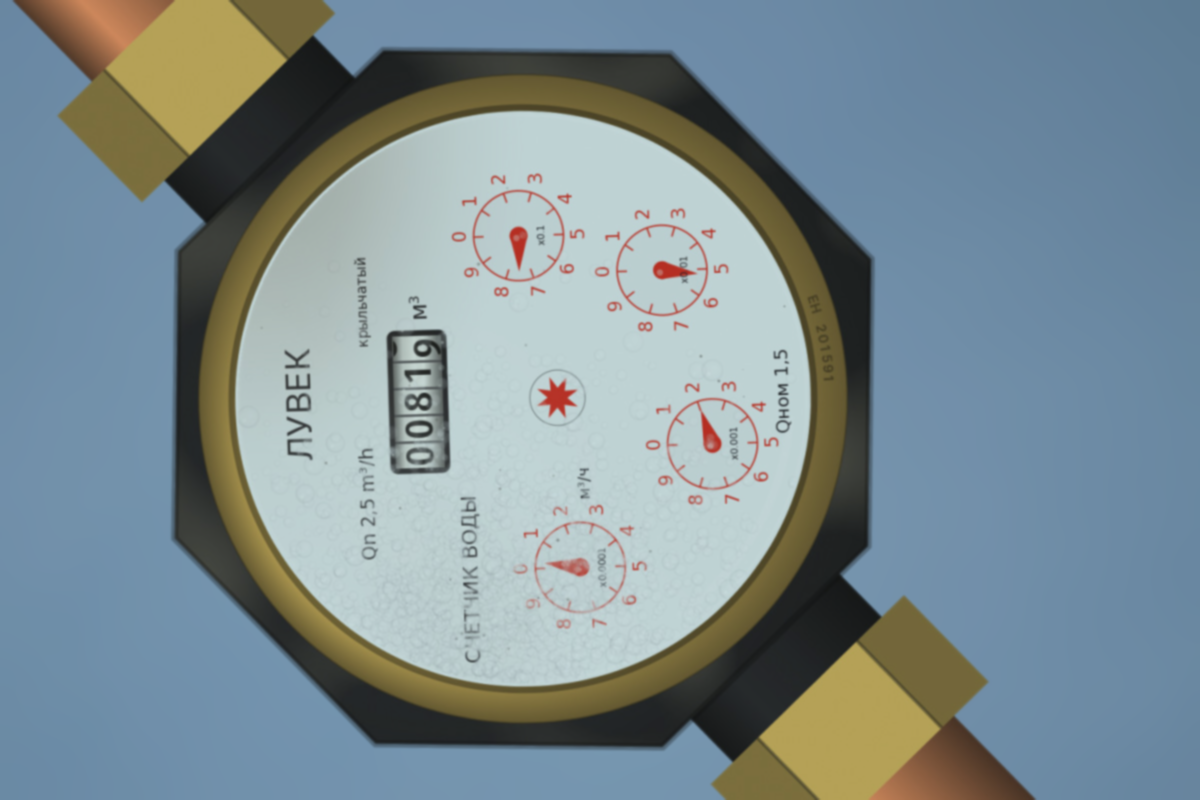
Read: 818.7520,m³
